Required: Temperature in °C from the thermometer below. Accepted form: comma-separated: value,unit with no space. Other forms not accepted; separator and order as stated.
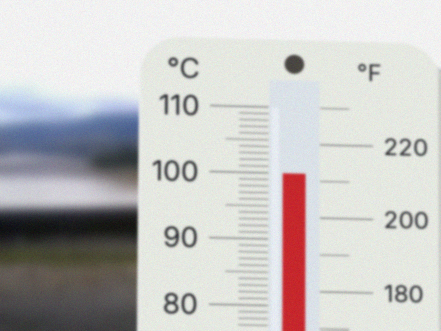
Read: 100,°C
